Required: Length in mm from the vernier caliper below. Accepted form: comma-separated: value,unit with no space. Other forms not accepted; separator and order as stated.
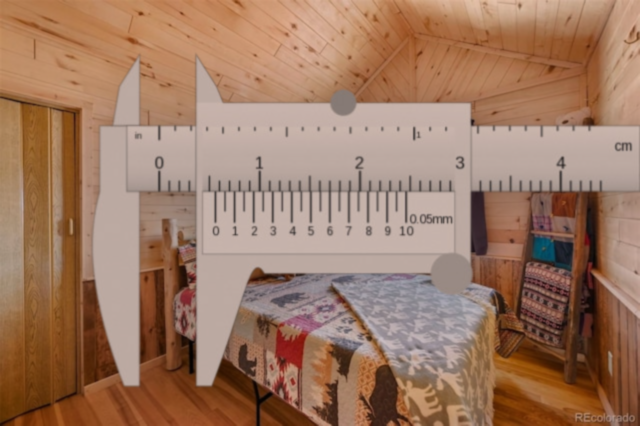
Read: 5.6,mm
